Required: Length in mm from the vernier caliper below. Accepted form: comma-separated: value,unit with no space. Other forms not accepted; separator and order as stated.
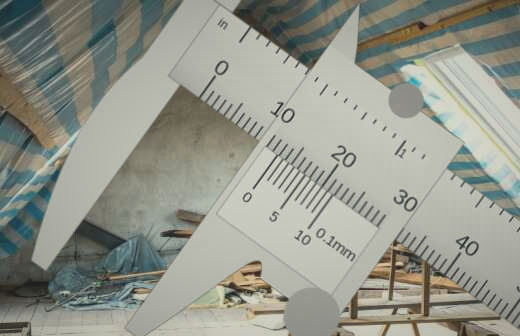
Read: 12.8,mm
